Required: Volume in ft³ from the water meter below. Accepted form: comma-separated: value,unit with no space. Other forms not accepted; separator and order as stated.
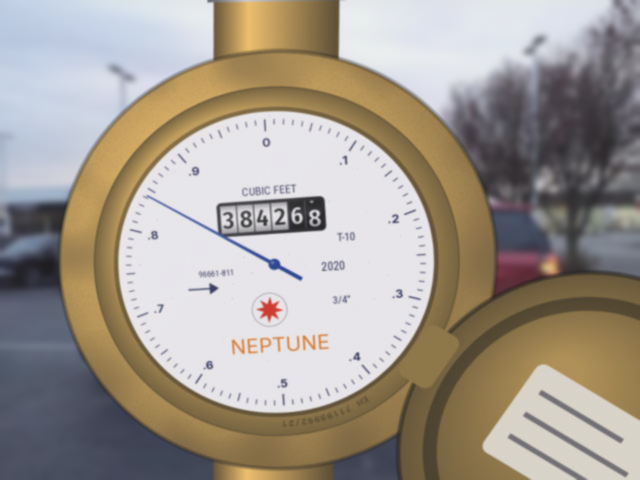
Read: 384267.84,ft³
